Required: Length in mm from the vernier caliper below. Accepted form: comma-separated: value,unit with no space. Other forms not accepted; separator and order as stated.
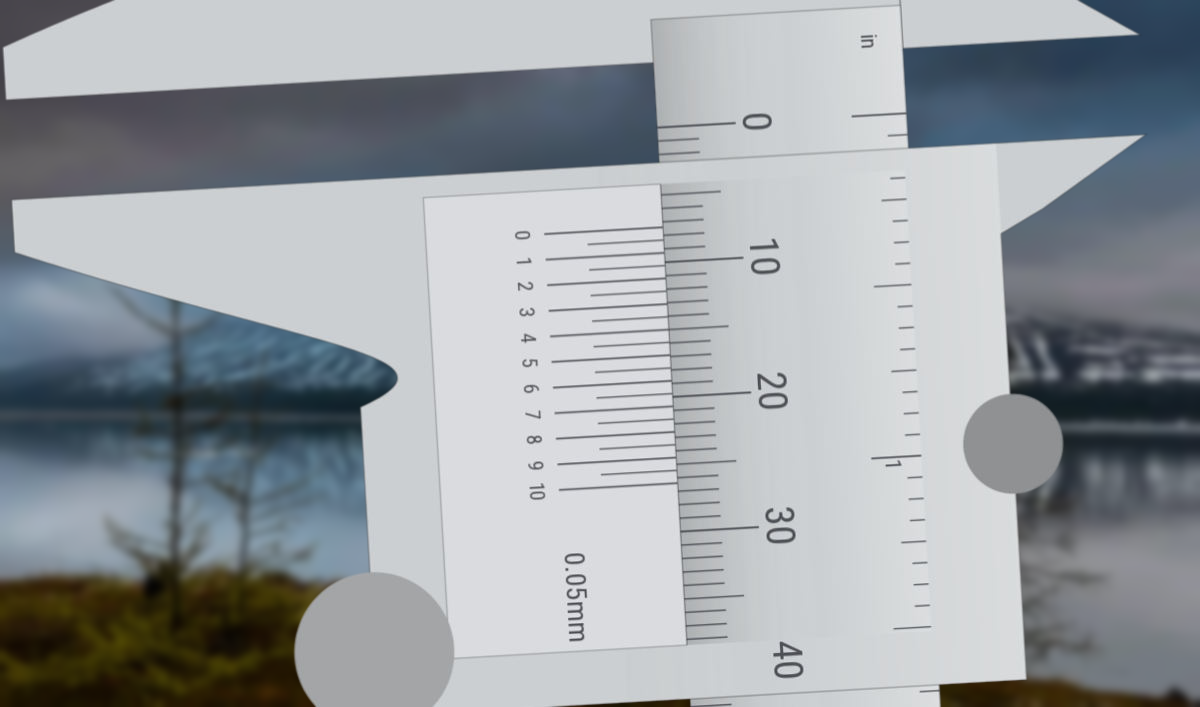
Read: 7.4,mm
